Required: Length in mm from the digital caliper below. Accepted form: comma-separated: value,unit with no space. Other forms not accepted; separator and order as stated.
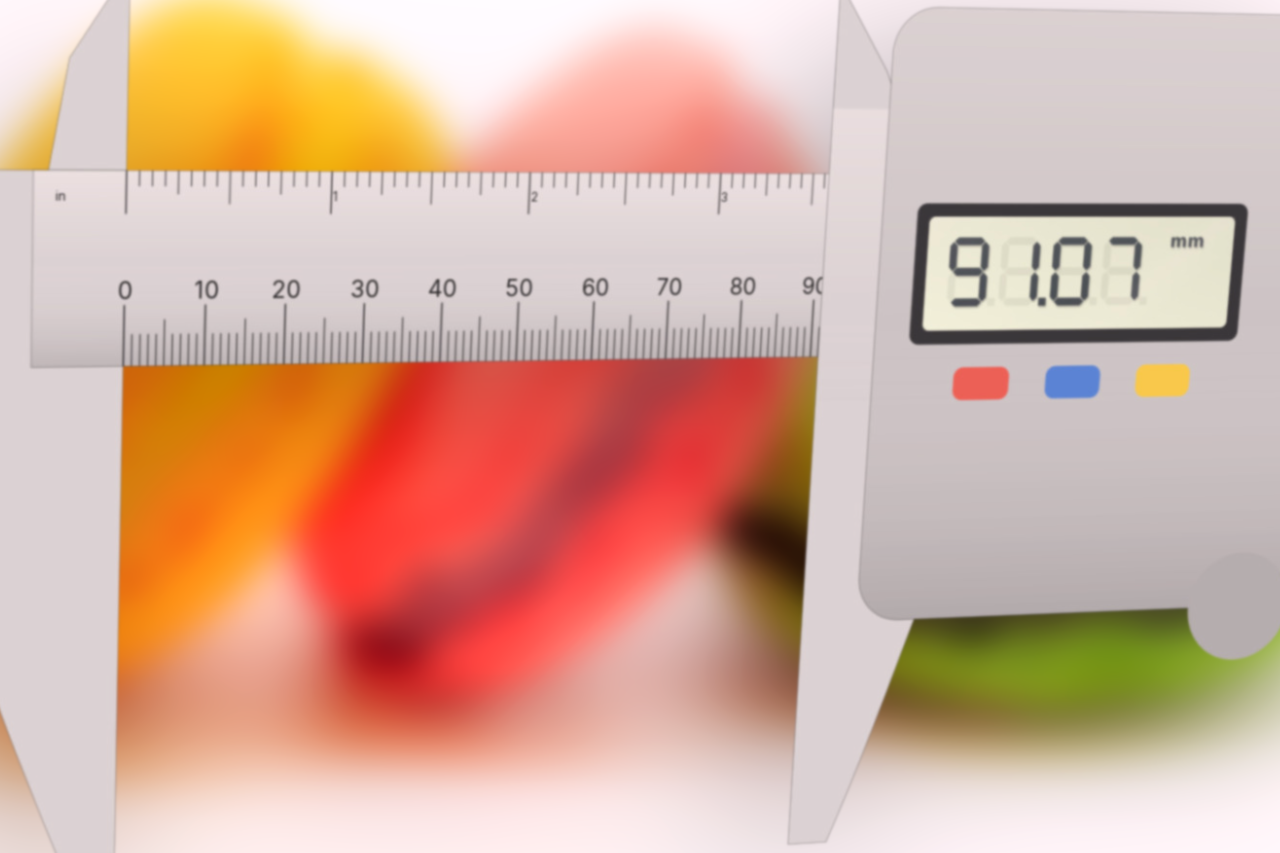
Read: 91.07,mm
